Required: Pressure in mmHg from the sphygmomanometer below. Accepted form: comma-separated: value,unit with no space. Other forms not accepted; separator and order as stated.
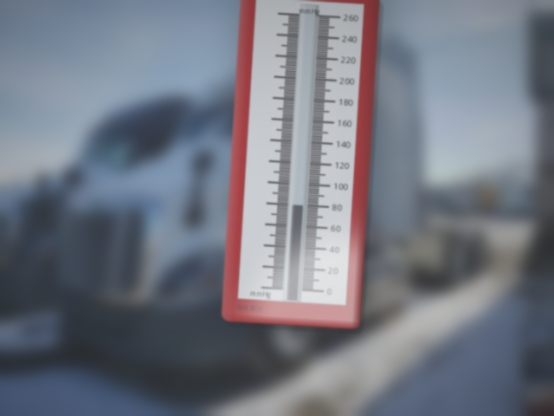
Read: 80,mmHg
